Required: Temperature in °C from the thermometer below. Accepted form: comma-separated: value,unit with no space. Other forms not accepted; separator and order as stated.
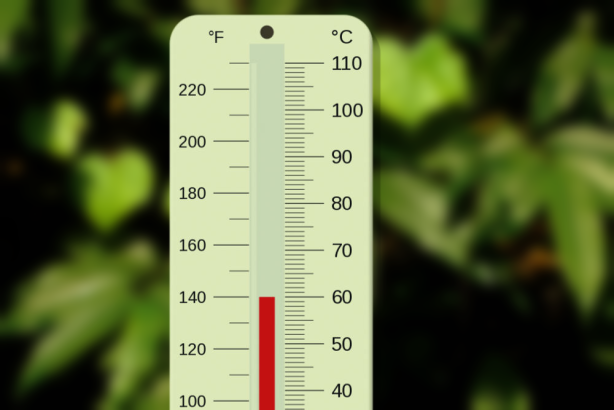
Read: 60,°C
